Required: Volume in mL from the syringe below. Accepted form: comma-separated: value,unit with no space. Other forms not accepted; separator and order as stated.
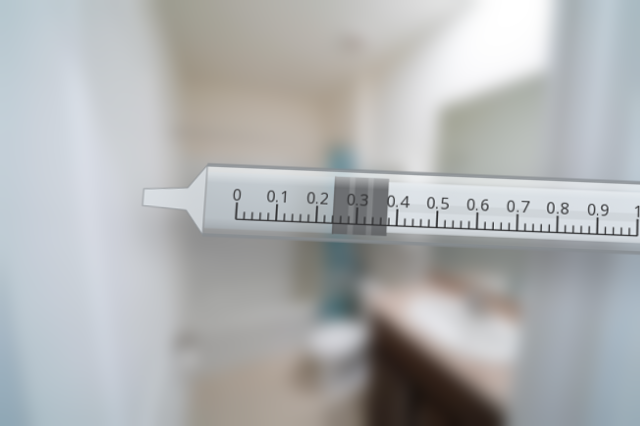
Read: 0.24,mL
